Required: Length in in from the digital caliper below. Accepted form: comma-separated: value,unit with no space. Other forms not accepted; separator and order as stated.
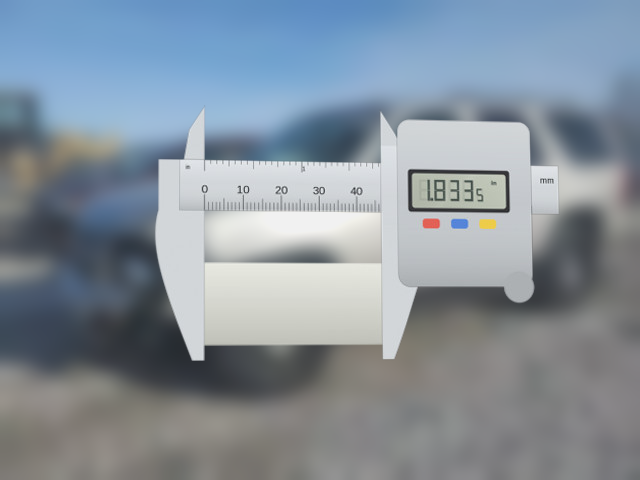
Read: 1.8335,in
